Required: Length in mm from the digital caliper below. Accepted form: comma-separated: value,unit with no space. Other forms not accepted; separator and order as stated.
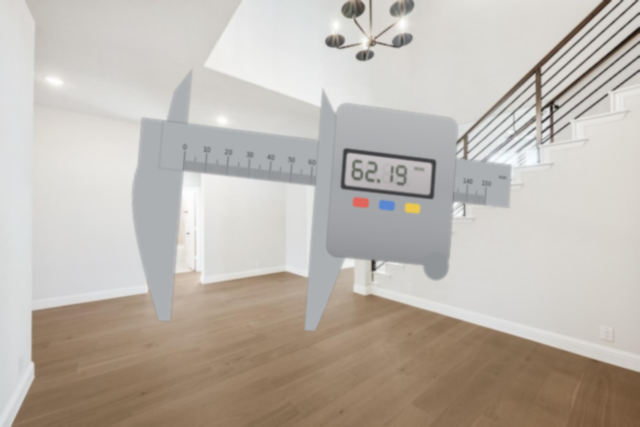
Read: 62.19,mm
